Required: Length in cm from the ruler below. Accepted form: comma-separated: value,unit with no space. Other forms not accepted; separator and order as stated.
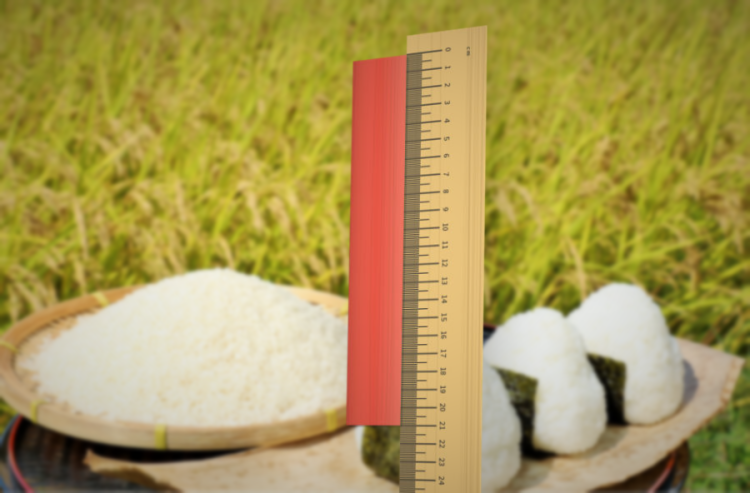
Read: 21,cm
